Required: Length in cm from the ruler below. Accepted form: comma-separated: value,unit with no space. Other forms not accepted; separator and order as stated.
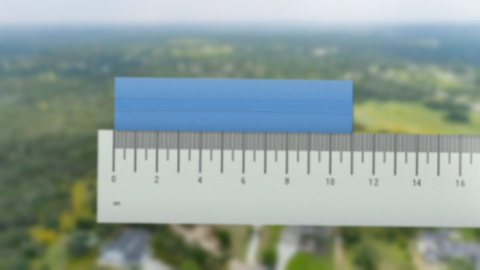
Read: 11,cm
